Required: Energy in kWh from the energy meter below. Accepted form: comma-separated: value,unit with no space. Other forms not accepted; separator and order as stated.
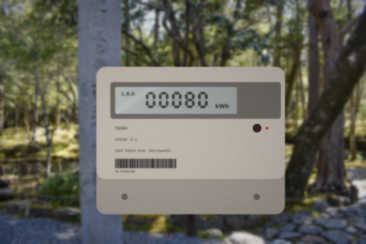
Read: 80,kWh
